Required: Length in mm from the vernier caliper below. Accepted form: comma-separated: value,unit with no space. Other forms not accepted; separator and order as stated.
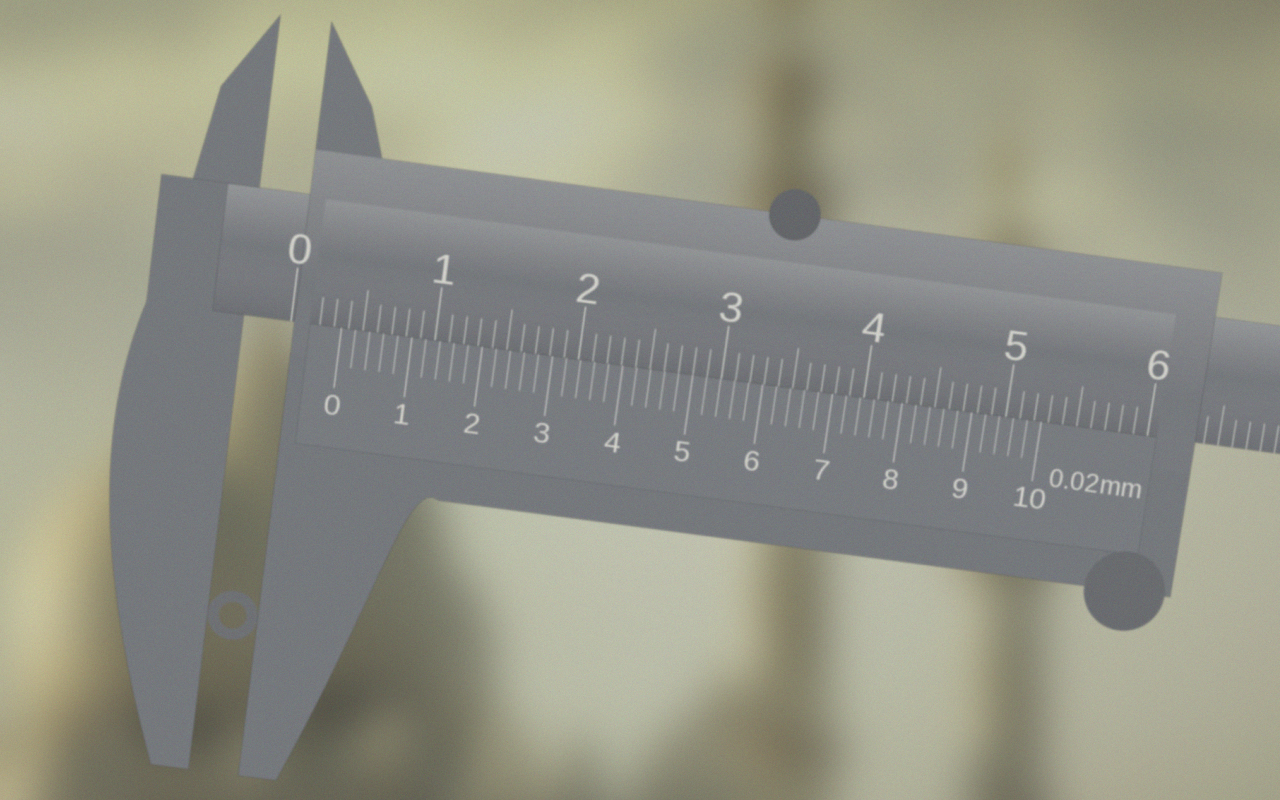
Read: 3.5,mm
